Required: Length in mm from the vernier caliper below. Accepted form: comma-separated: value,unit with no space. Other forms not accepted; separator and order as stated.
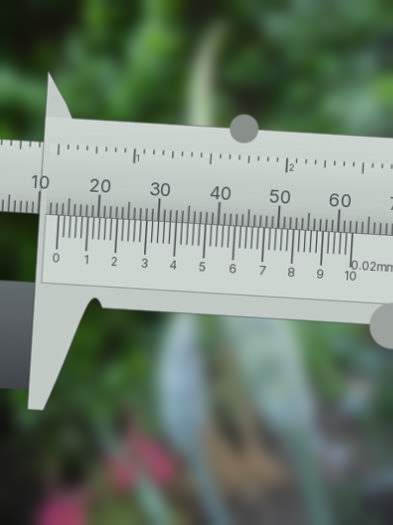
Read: 13.4,mm
